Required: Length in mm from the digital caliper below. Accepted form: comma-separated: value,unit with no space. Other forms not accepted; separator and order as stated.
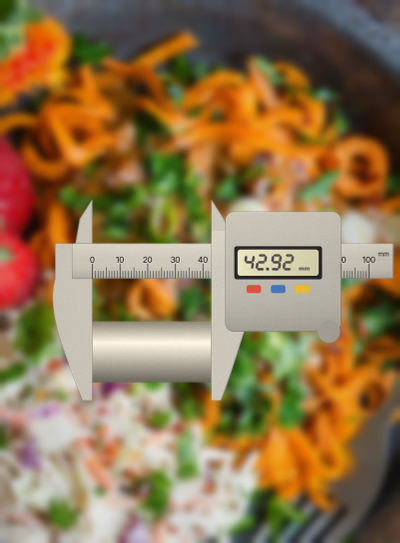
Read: 42.92,mm
